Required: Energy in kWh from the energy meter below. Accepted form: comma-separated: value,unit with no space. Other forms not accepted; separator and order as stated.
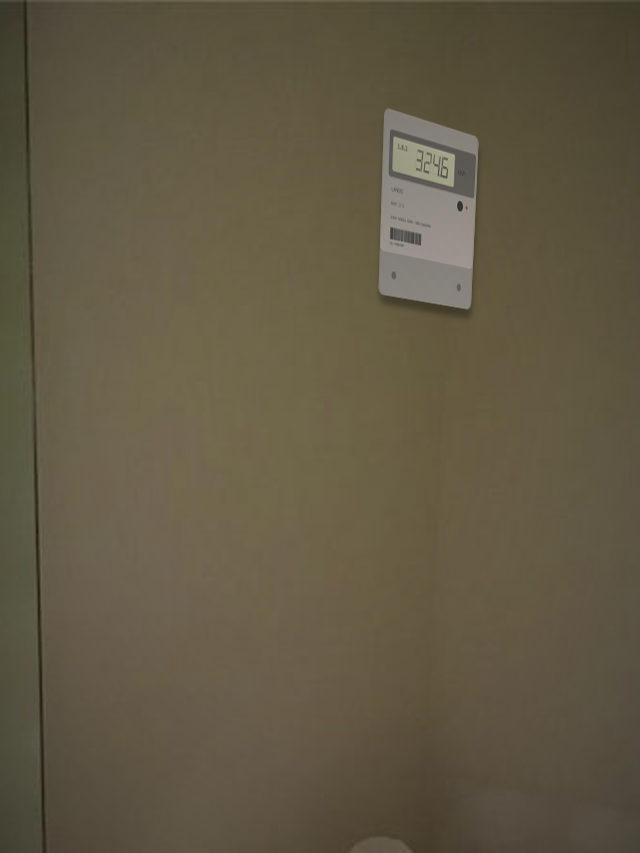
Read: 324.6,kWh
